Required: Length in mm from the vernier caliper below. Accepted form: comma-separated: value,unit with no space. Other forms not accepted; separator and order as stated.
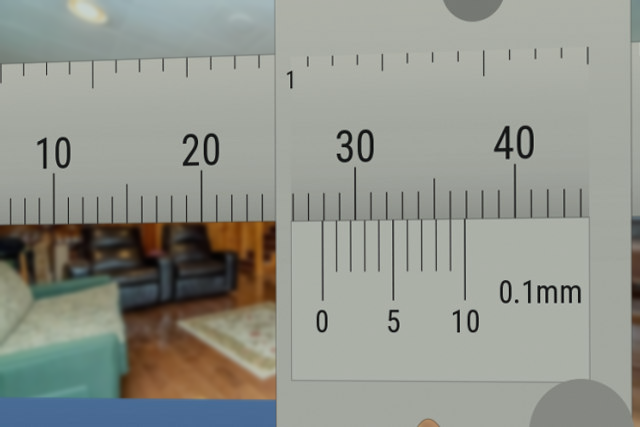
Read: 27.9,mm
